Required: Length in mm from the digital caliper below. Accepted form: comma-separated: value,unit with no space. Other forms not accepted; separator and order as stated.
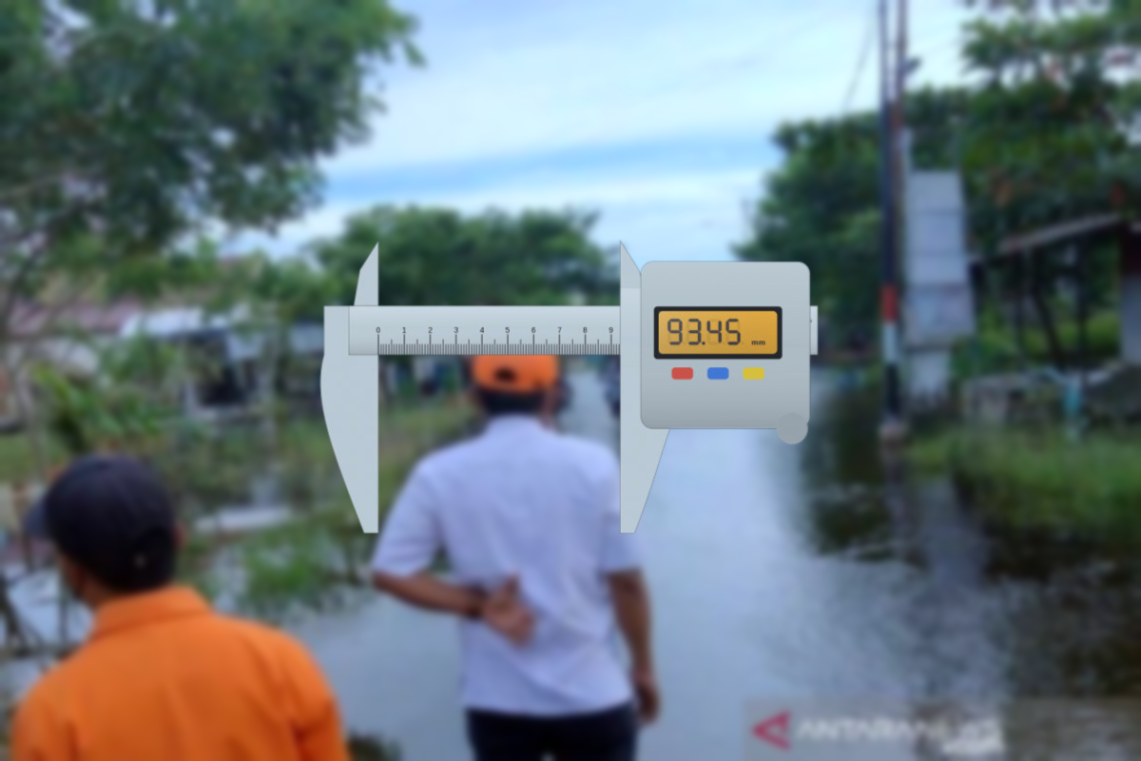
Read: 93.45,mm
